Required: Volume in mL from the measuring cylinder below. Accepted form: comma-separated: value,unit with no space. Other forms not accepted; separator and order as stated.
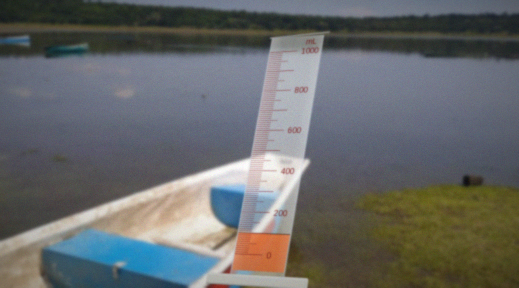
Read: 100,mL
